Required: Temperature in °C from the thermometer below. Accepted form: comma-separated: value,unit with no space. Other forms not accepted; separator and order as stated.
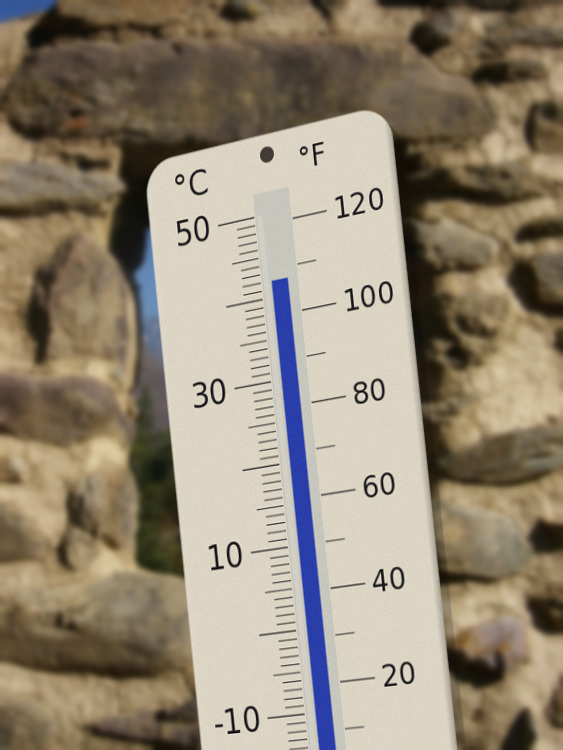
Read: 42,°C
